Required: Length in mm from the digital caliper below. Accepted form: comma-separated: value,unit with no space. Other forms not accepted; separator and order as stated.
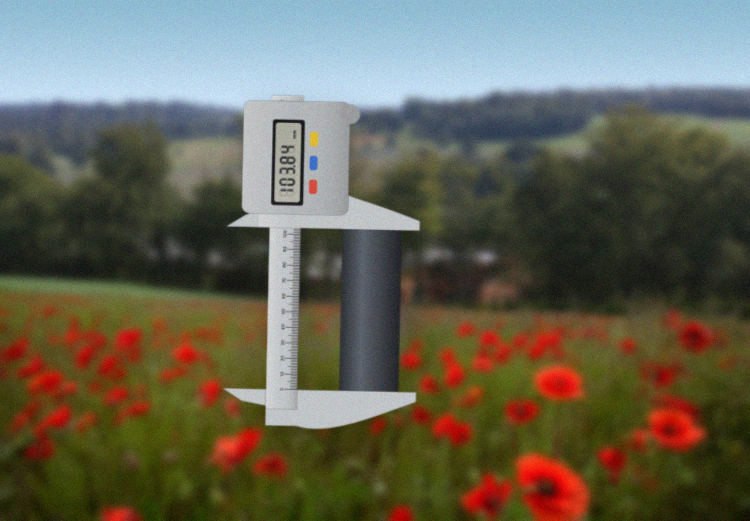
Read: 103.84,mm
